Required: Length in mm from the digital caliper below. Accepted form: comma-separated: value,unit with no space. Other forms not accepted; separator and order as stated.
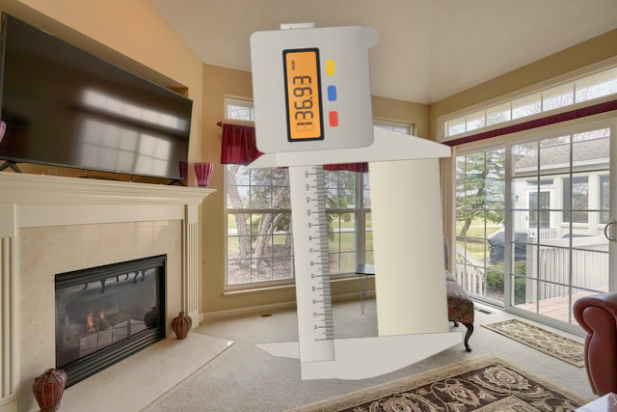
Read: 136.93,mm
